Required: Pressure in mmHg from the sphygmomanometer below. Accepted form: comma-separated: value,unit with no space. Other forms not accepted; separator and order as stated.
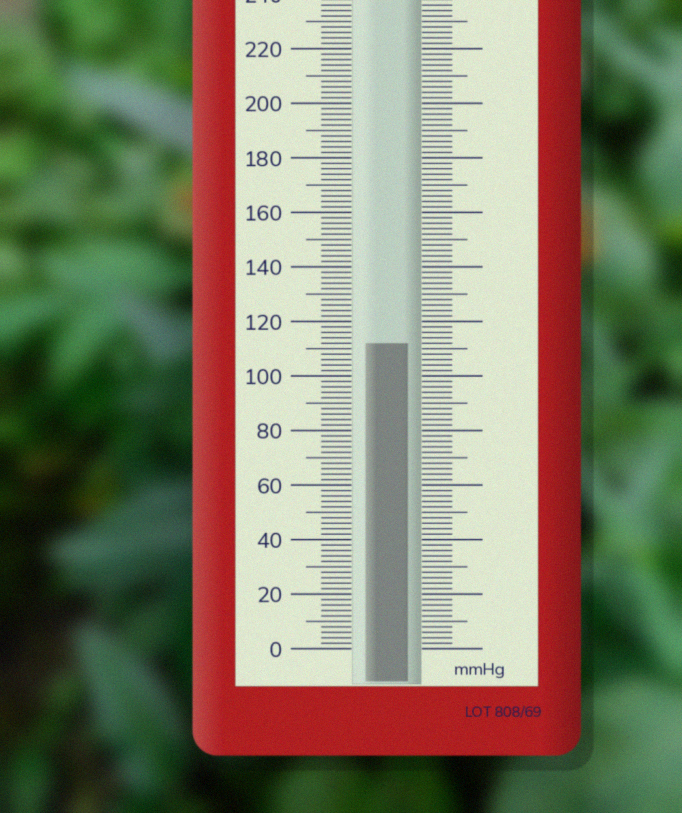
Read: 112,mmHg
